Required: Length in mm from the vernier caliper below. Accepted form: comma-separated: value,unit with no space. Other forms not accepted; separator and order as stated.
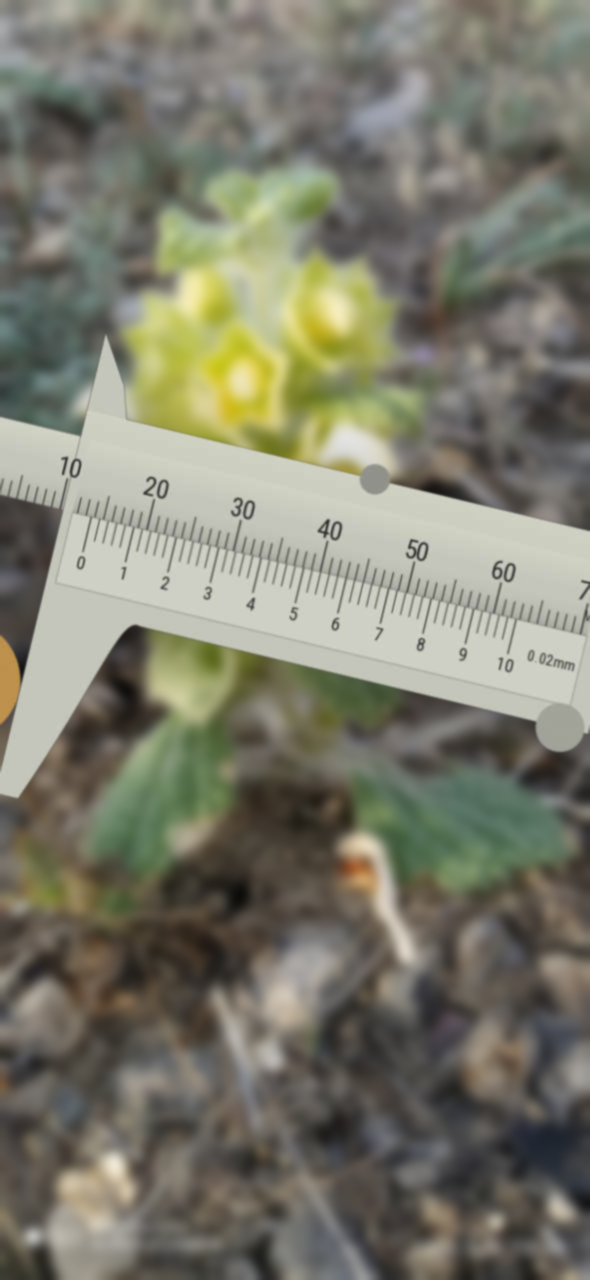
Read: 13.6,mm
